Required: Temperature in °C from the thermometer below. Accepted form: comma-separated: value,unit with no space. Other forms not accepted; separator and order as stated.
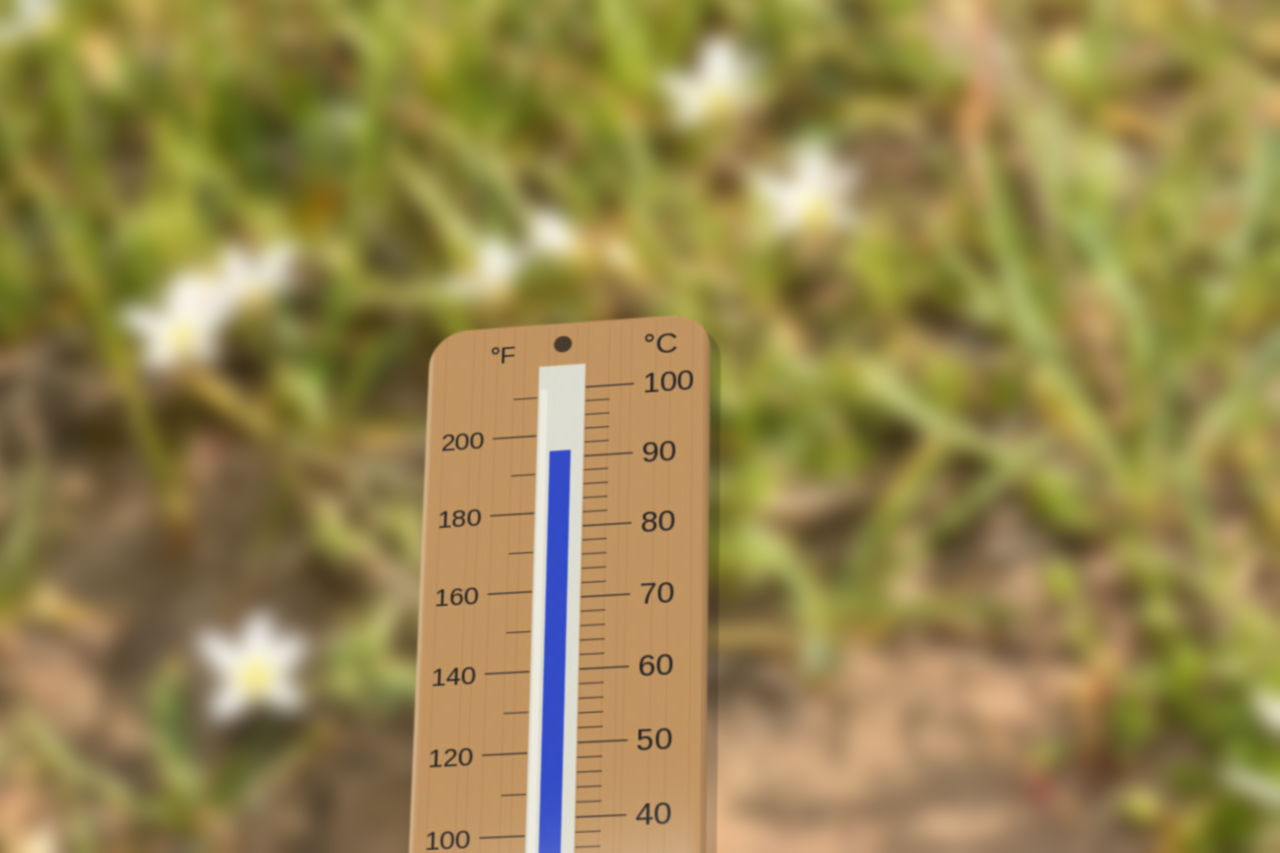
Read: 91,°C
